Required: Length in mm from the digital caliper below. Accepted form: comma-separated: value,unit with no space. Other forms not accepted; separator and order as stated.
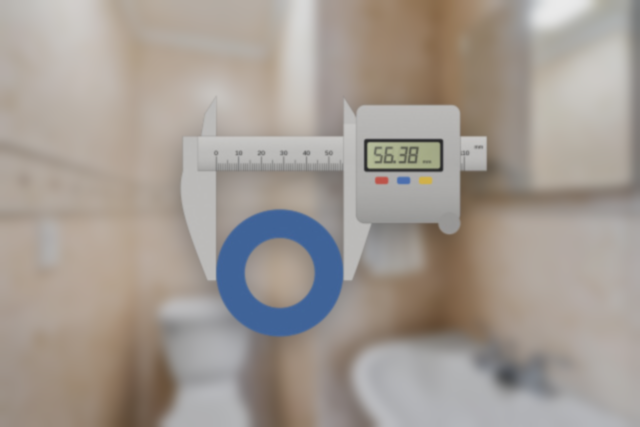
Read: 56.38,mm
